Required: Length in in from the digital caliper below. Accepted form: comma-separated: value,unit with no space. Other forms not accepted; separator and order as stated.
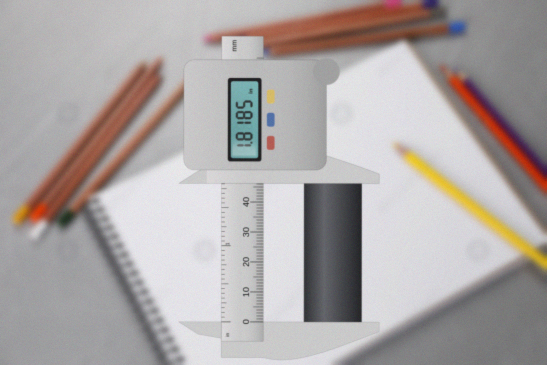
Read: 1.8185,in
